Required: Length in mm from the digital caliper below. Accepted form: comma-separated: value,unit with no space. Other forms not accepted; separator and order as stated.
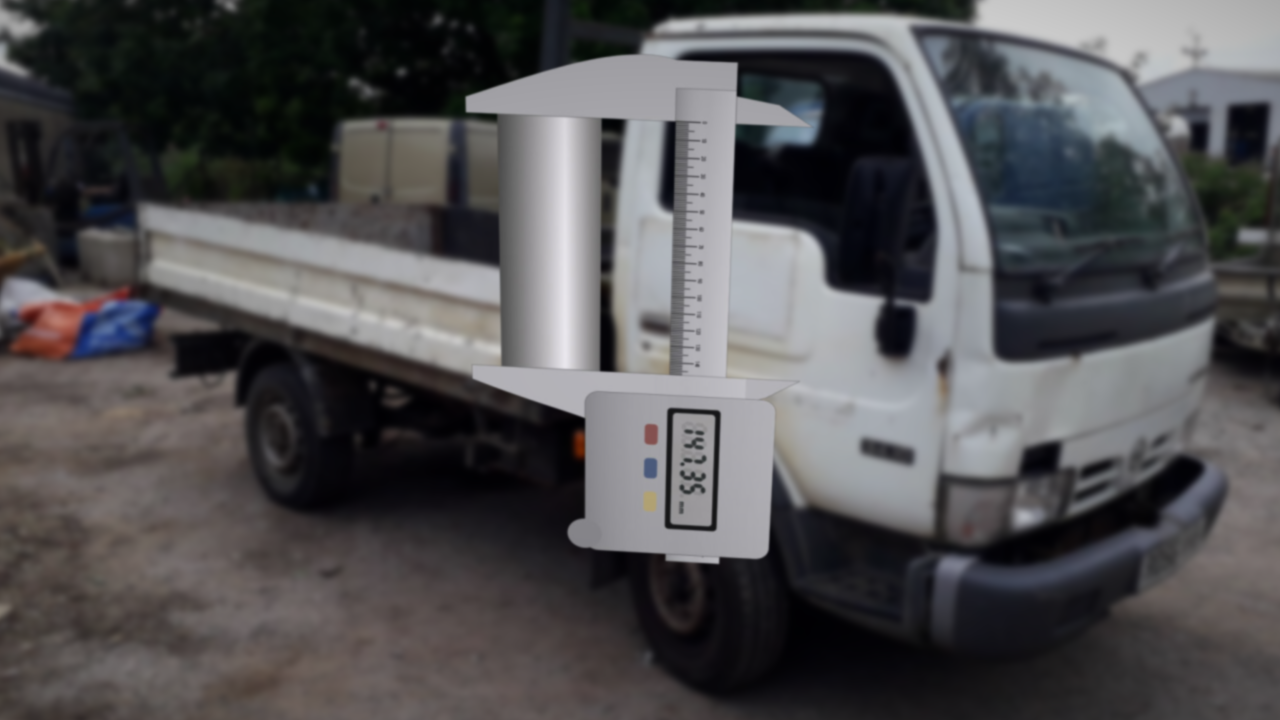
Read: 147.35,mm
